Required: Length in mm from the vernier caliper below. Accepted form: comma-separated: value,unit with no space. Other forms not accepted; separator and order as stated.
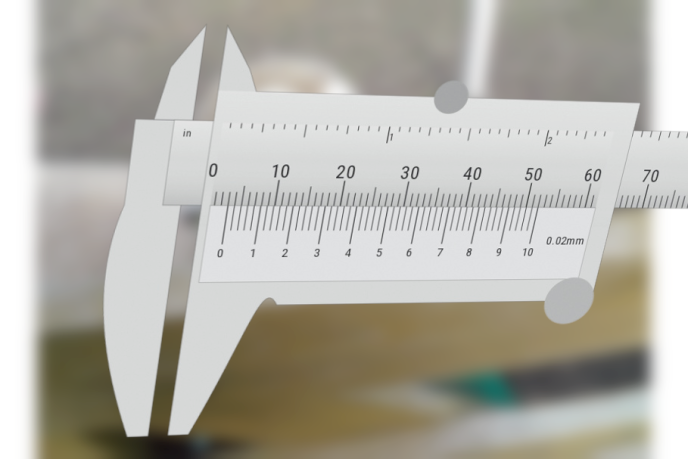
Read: 3.0,mm
